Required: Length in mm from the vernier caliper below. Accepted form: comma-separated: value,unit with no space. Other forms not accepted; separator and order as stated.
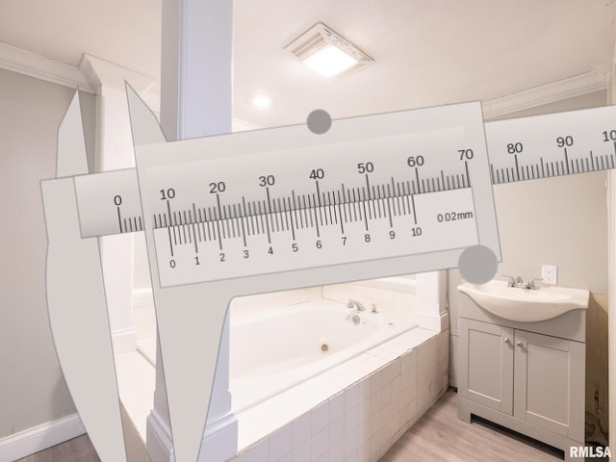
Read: 9.5,mm
